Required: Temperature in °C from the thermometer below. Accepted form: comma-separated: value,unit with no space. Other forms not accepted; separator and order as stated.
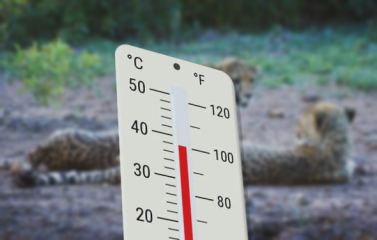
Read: 38,°C
